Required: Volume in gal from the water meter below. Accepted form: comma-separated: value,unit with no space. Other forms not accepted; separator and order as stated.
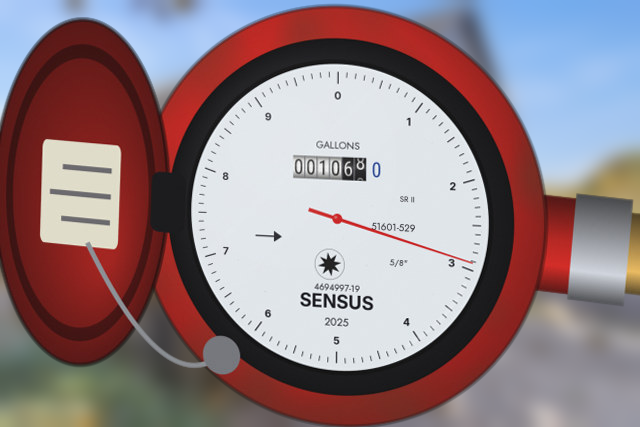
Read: 10682.9,gal
